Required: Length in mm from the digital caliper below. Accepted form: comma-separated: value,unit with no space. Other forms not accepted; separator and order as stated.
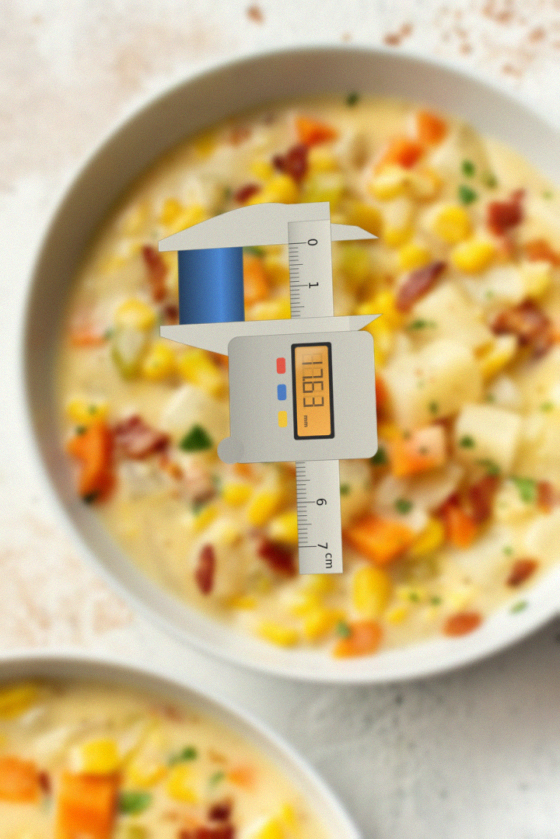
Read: 17.63,mm
